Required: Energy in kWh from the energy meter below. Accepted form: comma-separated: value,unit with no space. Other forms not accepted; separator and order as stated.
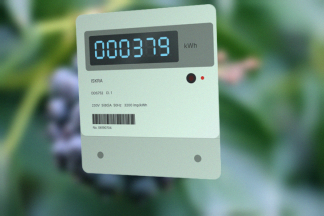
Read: 379,kWh
